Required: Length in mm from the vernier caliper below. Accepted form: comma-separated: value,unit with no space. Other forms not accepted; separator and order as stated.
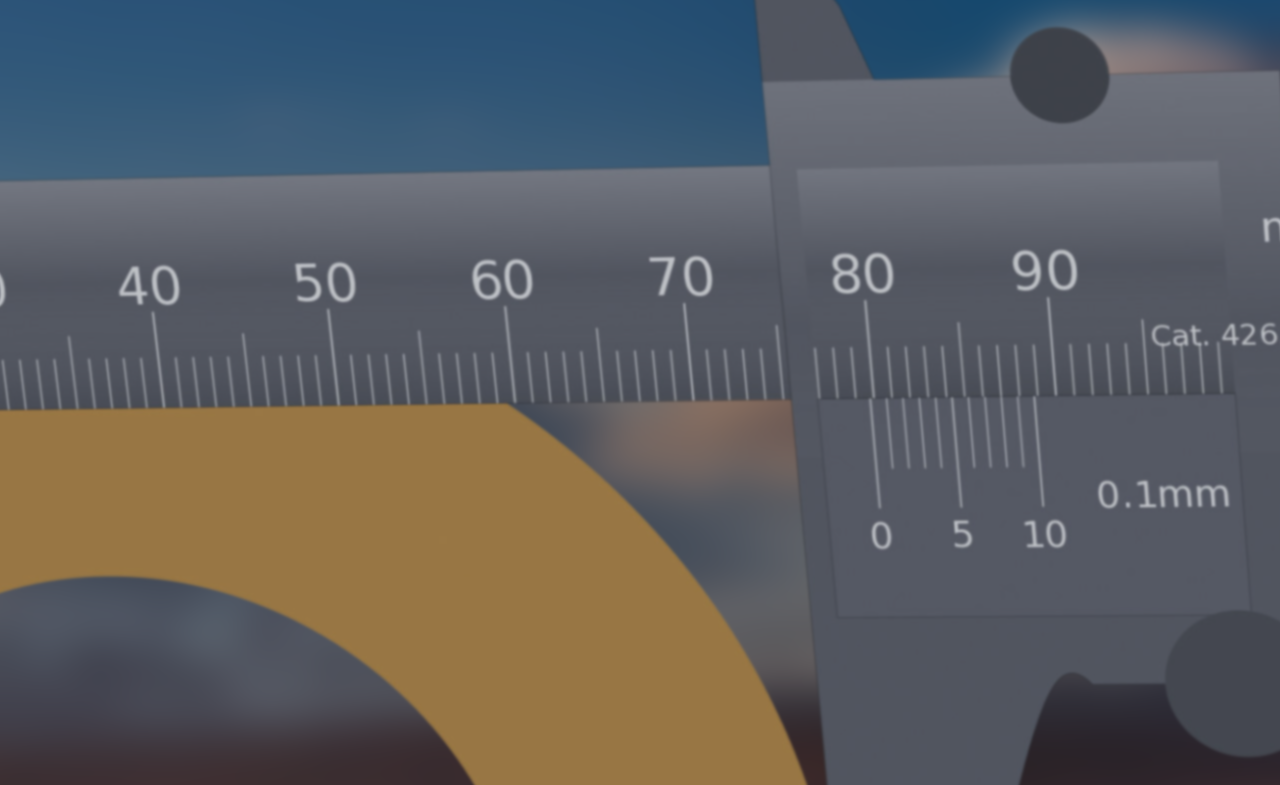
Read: 79.8,mm
